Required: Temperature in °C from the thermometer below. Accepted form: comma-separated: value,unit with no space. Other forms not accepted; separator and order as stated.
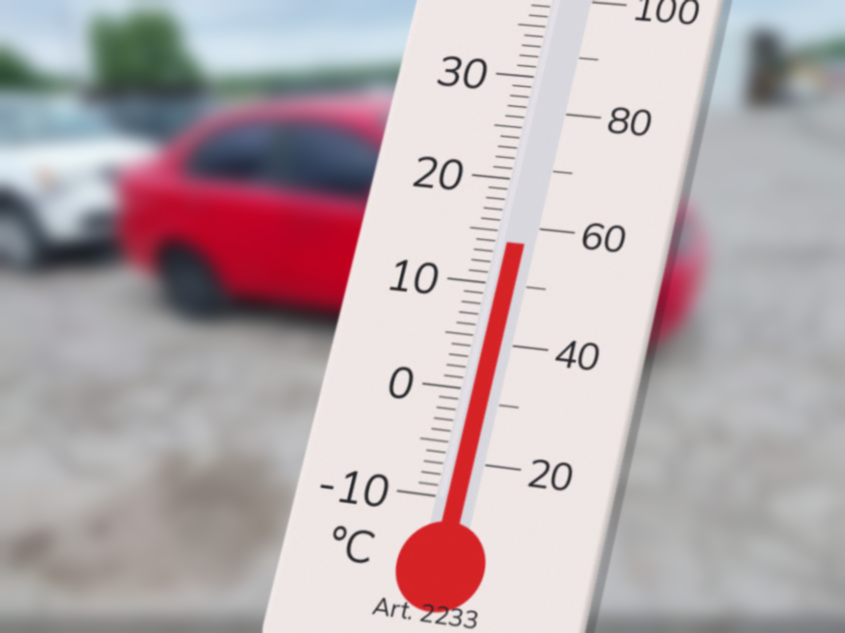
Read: 14,°C
